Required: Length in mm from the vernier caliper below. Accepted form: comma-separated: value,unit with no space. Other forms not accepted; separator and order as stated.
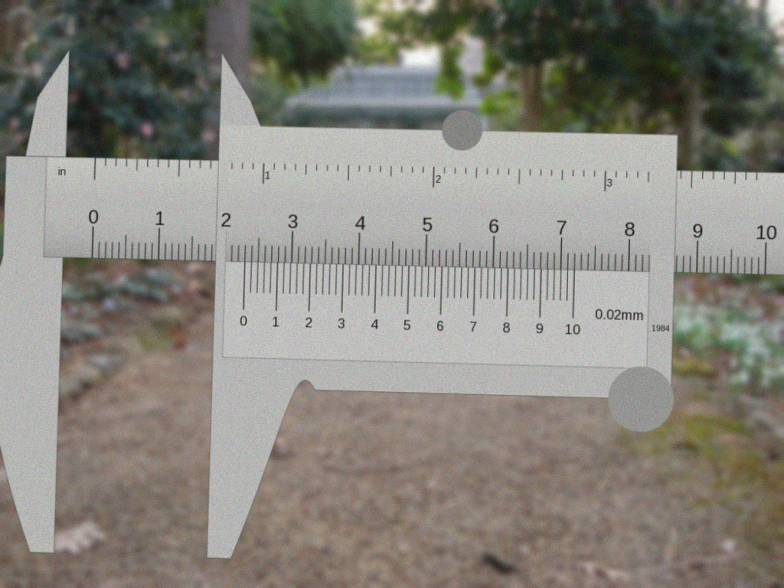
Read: 23.0,mm
